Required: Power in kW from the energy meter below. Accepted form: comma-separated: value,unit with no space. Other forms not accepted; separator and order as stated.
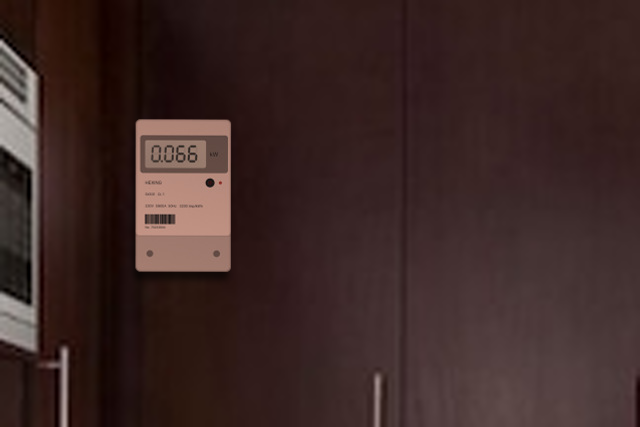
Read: 0.066,kW
